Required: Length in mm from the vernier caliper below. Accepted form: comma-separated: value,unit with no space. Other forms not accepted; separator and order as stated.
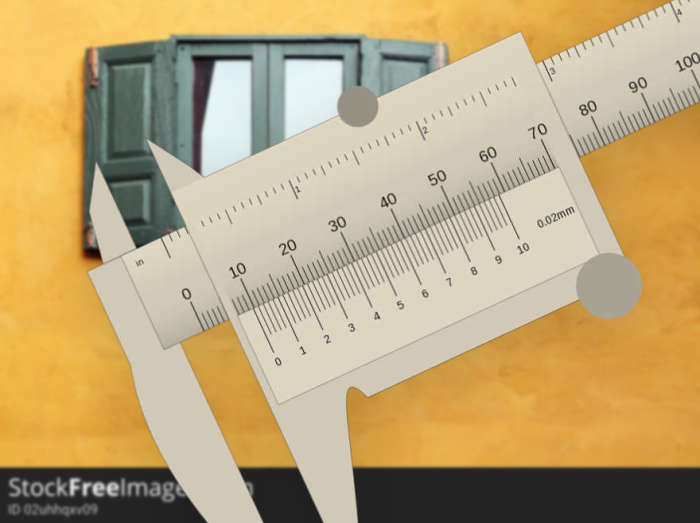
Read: 9.8,mm
